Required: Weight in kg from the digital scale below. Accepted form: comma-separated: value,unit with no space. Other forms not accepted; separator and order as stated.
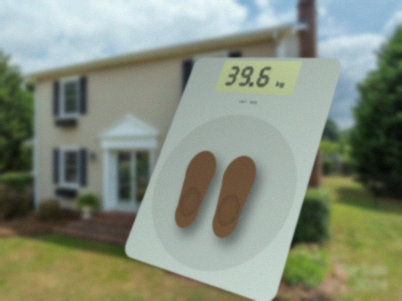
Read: 39.6,kg
